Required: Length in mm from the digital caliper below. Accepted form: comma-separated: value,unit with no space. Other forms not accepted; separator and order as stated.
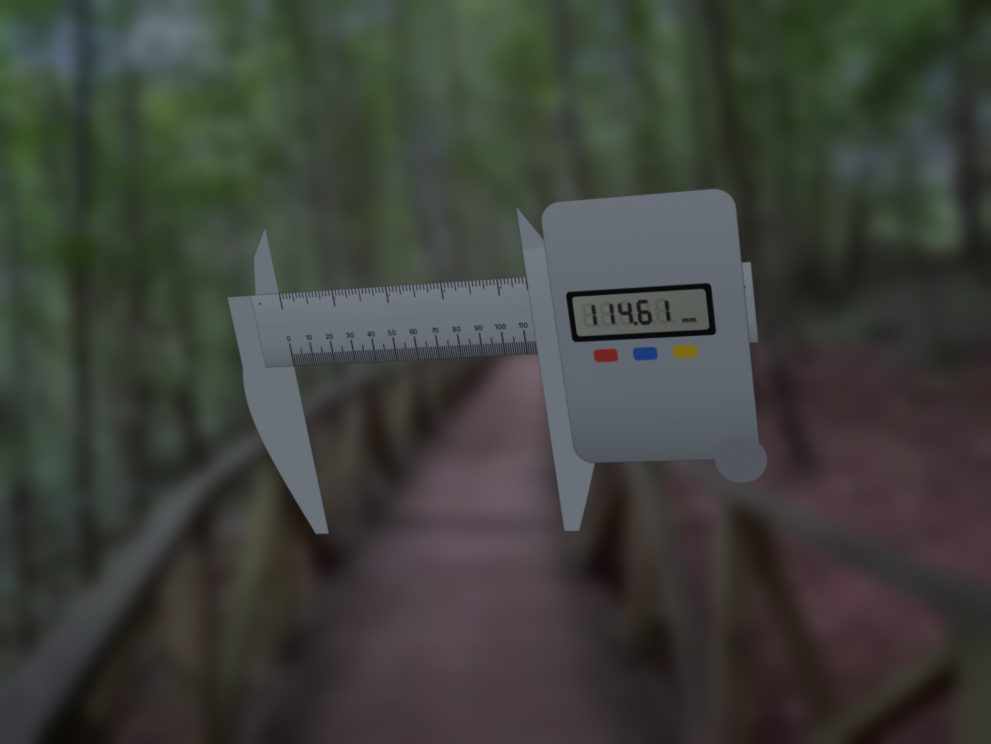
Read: 114.61,mm
